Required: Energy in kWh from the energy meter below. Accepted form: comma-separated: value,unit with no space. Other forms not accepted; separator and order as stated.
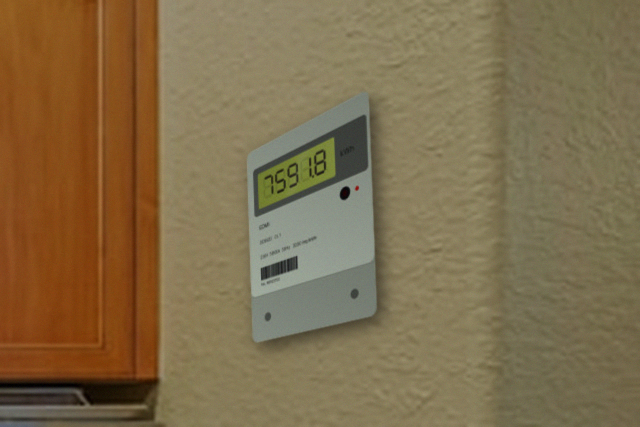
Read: 7591.8,kWh
